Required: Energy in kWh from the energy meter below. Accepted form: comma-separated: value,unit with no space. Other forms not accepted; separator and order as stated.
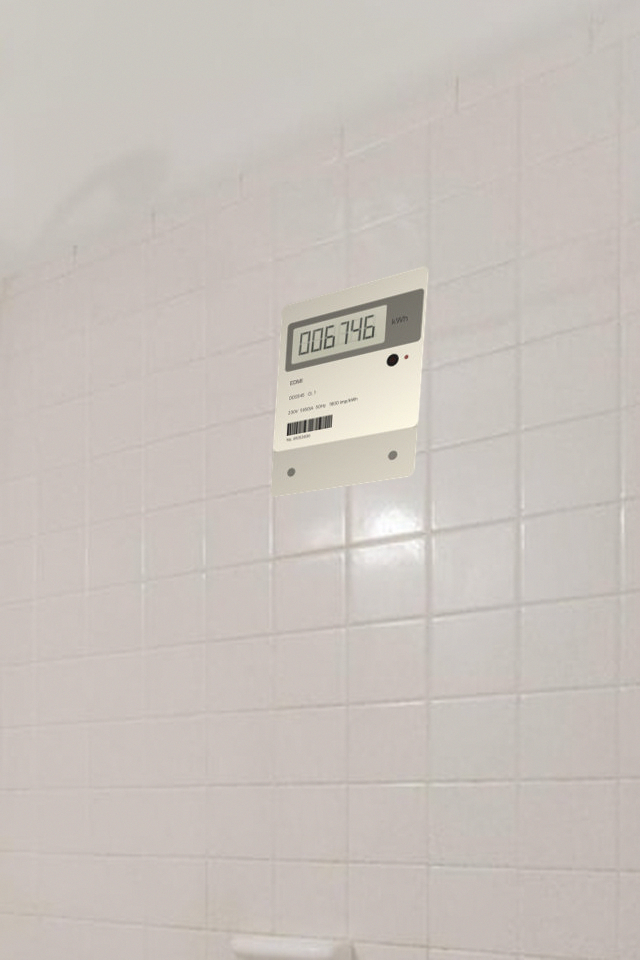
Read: 6746,kWh
